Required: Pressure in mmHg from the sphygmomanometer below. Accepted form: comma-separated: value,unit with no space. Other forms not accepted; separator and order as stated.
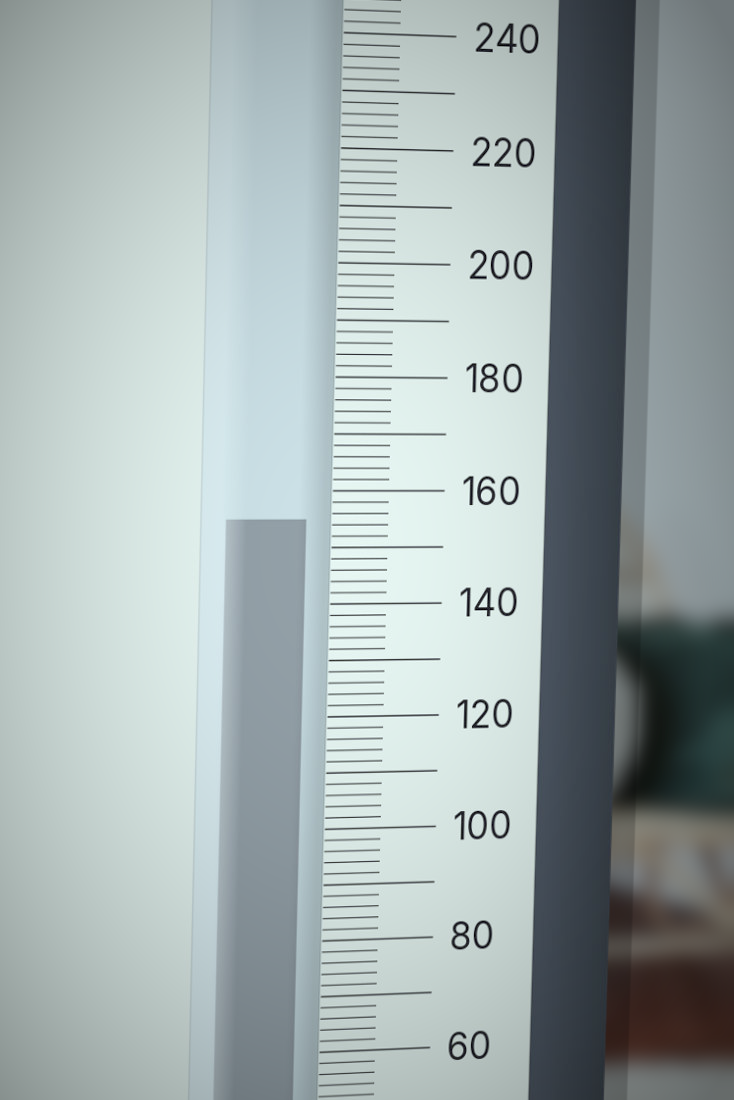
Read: 155,mmHg
